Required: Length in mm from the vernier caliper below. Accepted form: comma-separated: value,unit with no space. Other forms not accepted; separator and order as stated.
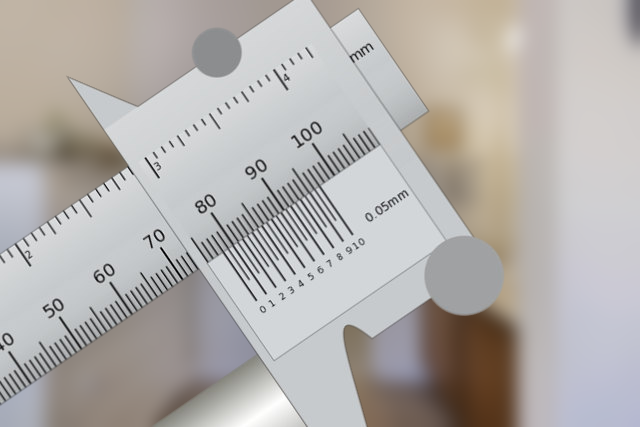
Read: 78.0,mm
